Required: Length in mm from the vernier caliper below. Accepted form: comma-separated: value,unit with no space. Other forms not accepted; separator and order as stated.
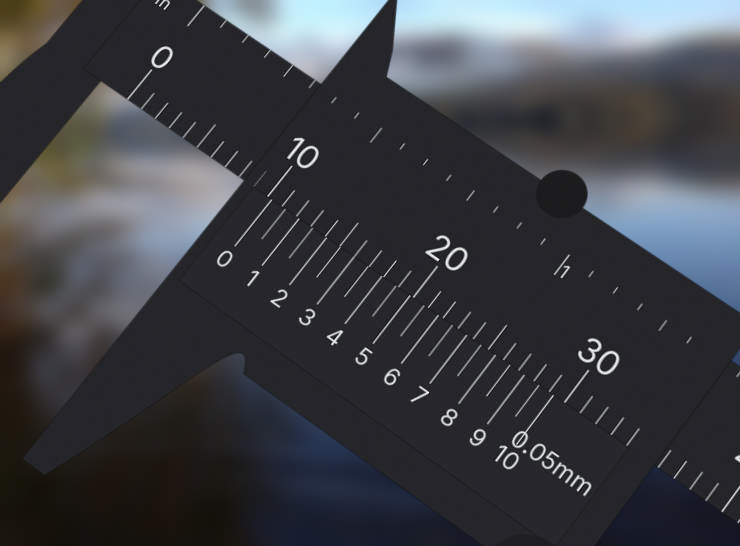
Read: 10.3,mm
